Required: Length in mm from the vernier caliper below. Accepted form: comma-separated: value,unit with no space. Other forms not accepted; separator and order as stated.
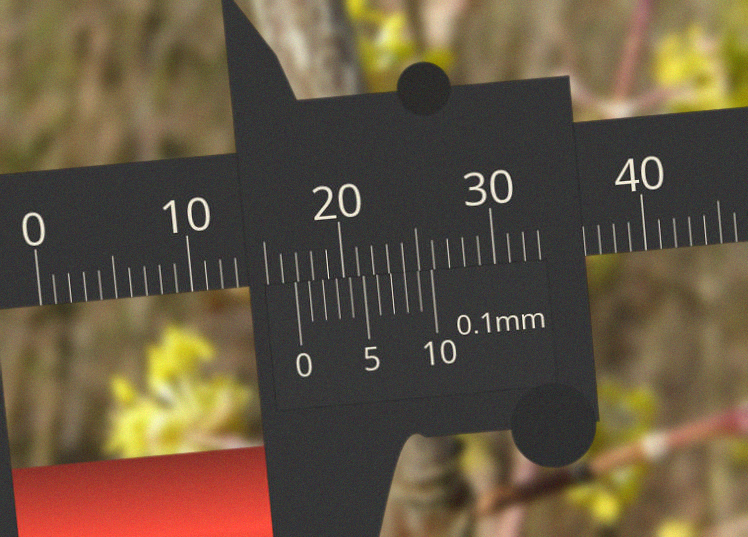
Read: 16.8,mm
